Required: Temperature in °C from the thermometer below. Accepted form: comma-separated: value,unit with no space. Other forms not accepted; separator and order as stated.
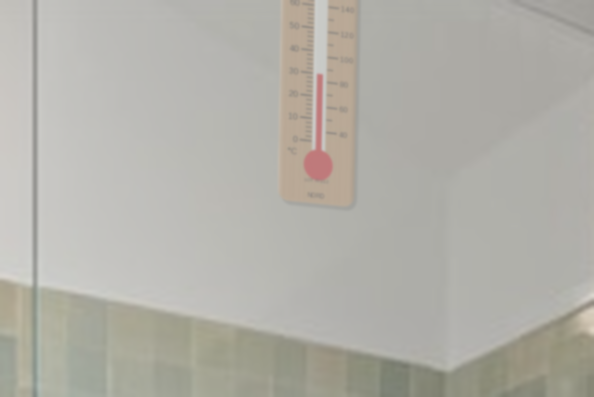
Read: 30,°C
